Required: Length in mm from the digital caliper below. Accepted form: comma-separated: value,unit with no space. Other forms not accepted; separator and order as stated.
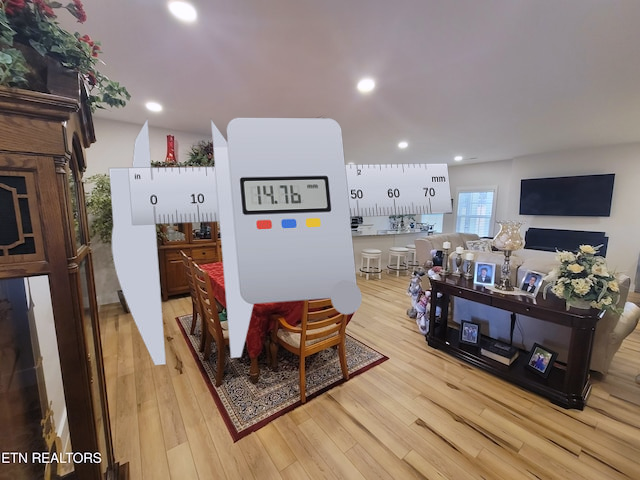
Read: 14.76,mm
